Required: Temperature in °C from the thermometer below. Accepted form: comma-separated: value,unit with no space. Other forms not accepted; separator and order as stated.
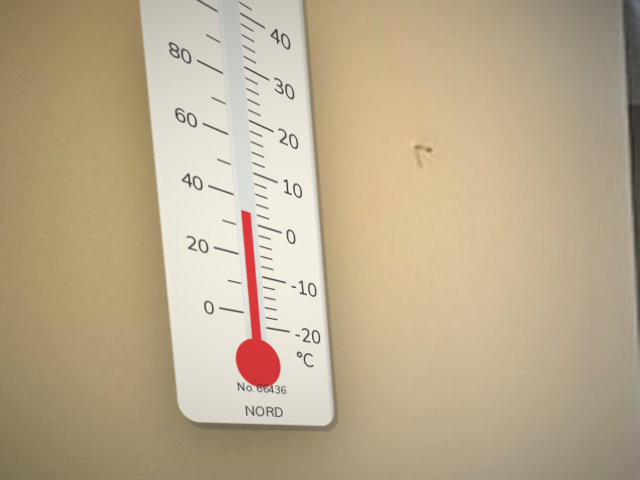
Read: 2,°C
